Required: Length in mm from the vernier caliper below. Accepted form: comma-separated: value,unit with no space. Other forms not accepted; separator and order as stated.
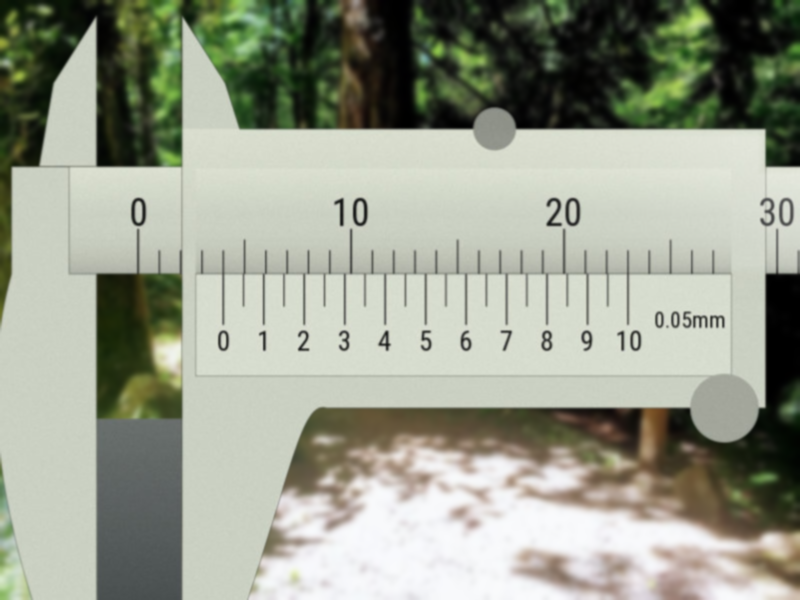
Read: 4.0,mm
